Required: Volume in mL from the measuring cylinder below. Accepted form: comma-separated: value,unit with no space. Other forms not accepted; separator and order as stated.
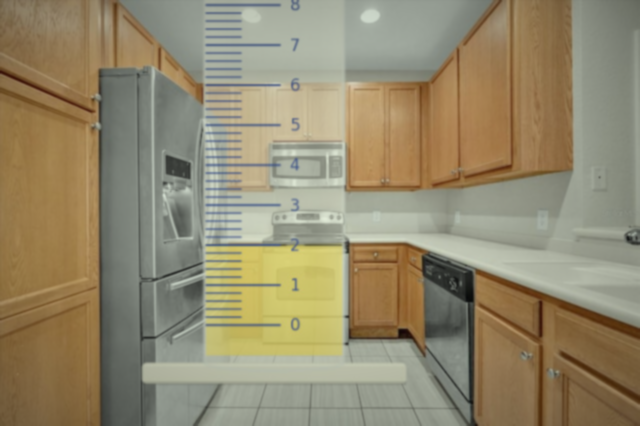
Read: 2,mL
